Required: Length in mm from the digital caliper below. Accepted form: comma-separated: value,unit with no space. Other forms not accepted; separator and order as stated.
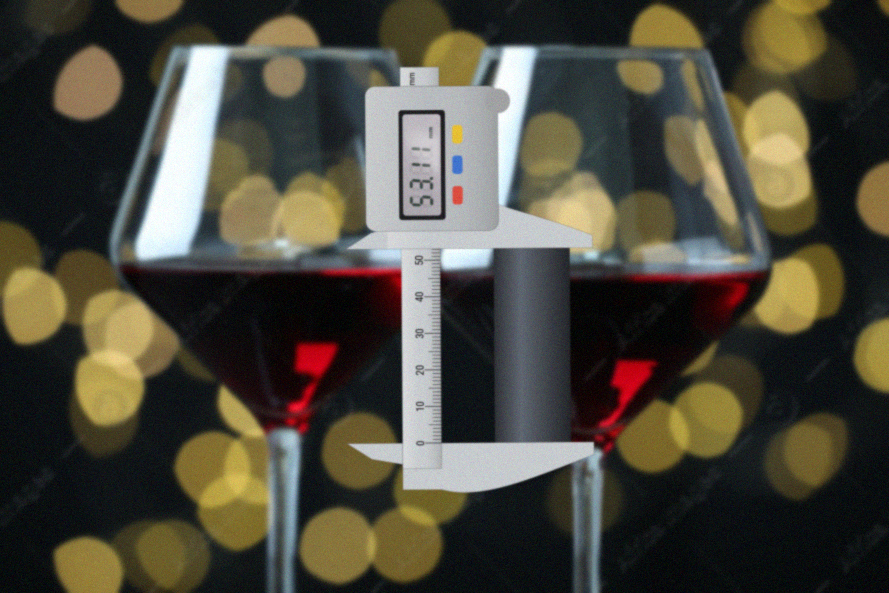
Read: 53.11,mm
